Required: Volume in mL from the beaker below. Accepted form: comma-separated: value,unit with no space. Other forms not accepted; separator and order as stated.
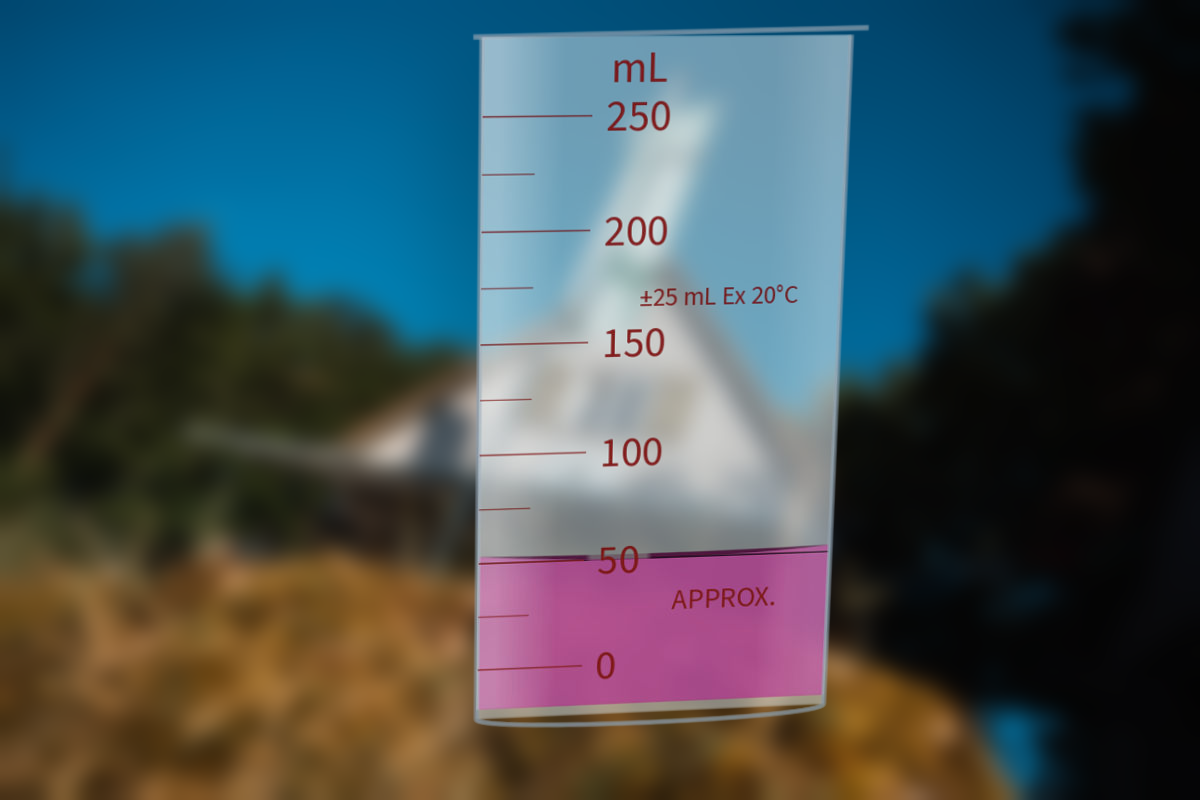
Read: 50,mL
